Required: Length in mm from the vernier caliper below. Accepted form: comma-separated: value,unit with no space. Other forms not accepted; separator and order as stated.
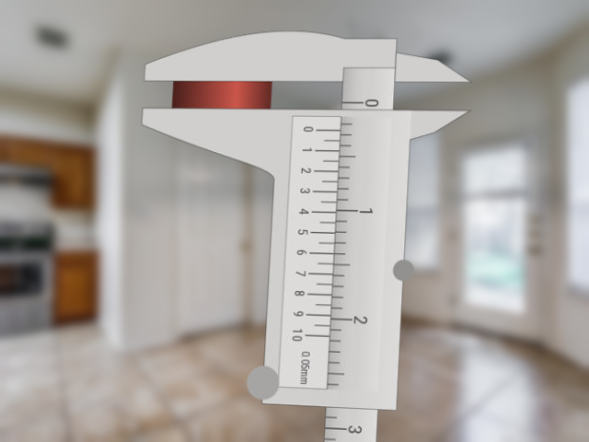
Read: 2.6,mm
